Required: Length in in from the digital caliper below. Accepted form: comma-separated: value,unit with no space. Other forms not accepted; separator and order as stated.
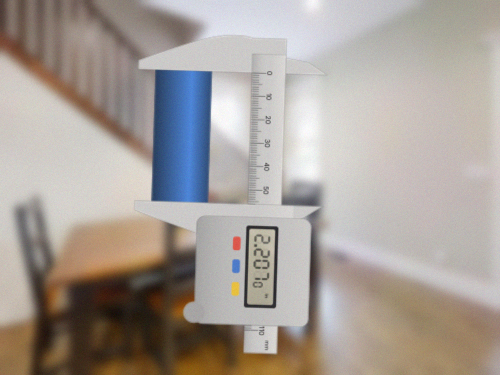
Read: 2.2070,in
